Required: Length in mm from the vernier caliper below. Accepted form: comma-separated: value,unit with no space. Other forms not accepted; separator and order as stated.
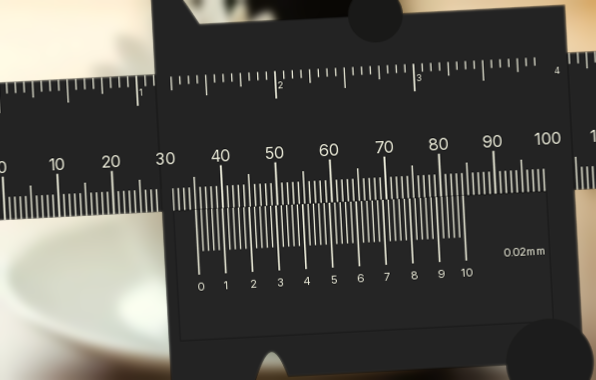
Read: 35.0,mm
